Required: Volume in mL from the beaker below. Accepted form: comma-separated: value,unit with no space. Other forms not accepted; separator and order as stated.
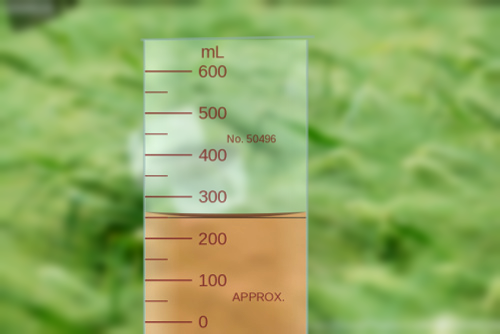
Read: 250,mL
